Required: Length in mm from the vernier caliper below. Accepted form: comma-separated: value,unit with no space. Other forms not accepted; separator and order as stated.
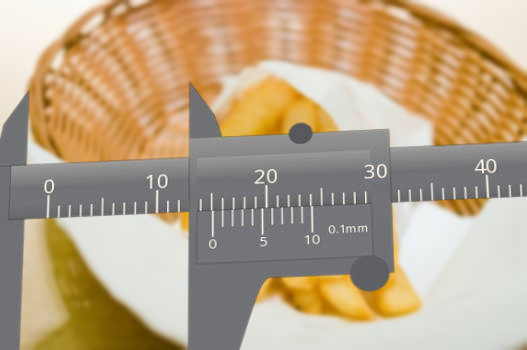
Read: 15.1,mm
